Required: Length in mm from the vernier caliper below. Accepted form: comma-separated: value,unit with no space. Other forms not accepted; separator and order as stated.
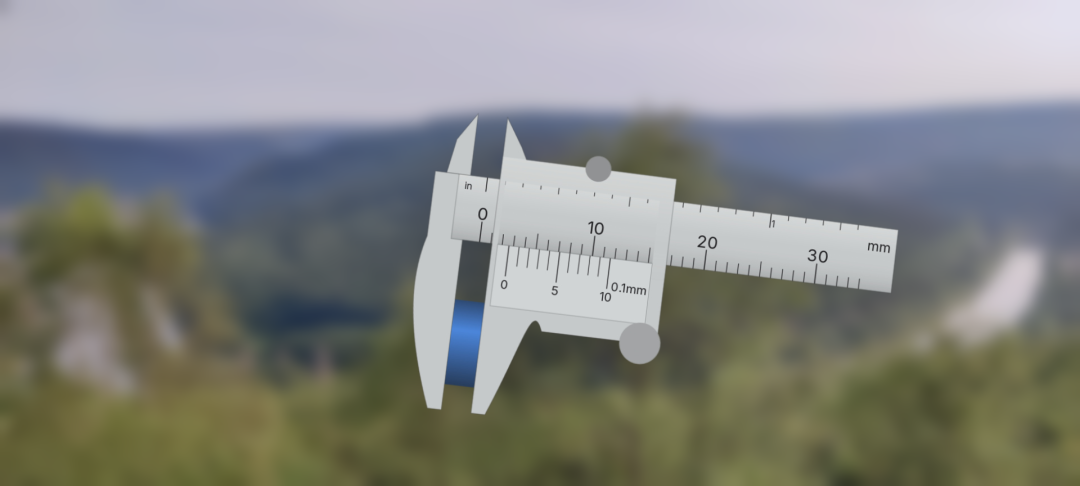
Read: 2.6,mm
